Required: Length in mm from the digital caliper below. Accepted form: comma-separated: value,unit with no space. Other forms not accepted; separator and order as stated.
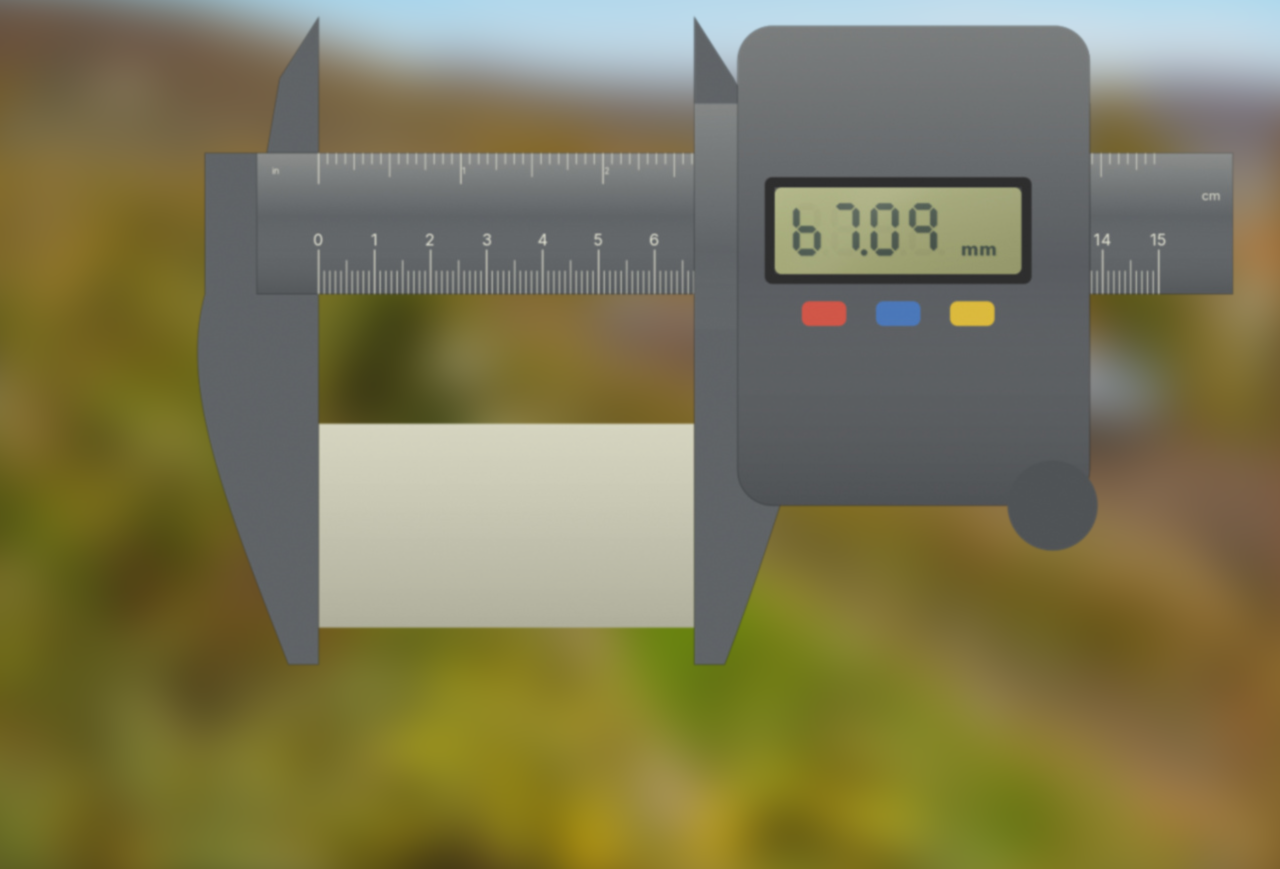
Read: 67.09,mm
